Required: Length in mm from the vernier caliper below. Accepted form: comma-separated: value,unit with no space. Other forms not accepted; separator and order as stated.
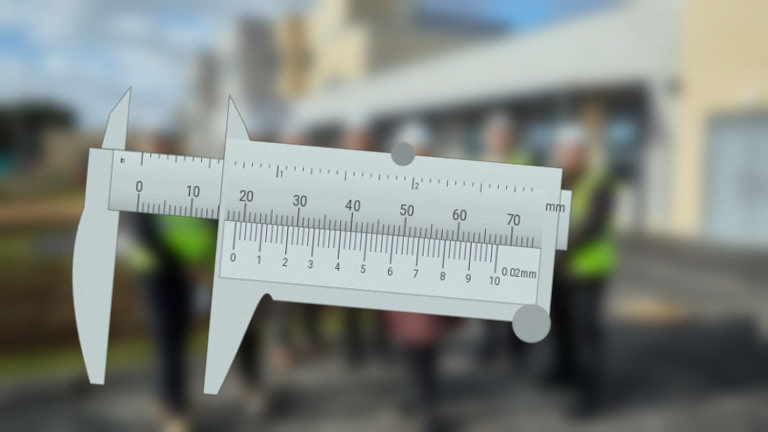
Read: 18.5,mm
